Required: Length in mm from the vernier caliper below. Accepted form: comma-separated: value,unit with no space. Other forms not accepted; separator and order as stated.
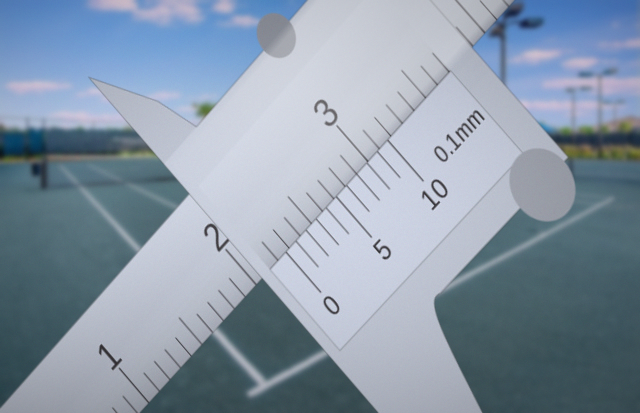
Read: 22.7,mm
